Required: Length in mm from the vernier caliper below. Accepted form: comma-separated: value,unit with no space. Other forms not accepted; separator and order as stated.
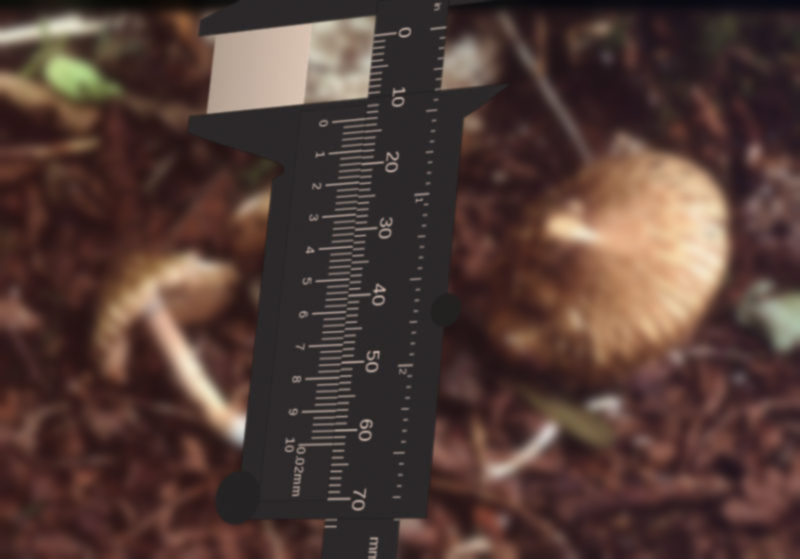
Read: 13.0,mm
